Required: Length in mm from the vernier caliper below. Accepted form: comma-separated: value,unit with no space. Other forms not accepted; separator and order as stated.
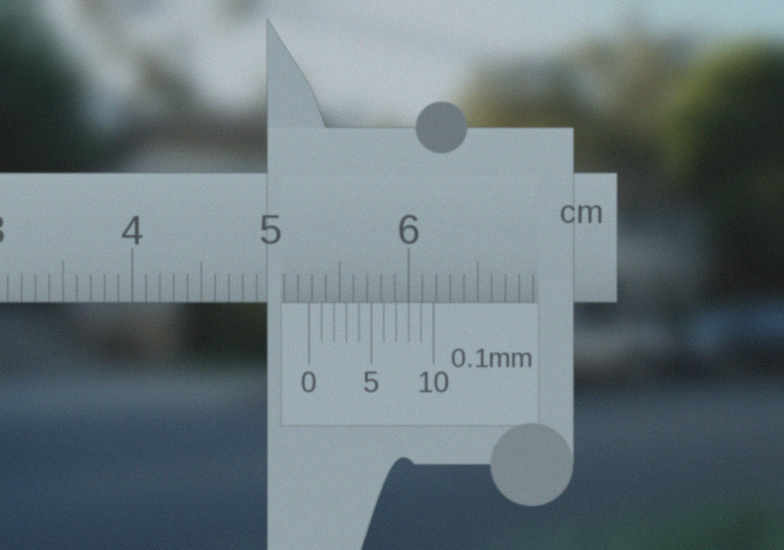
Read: 52.8,mm
